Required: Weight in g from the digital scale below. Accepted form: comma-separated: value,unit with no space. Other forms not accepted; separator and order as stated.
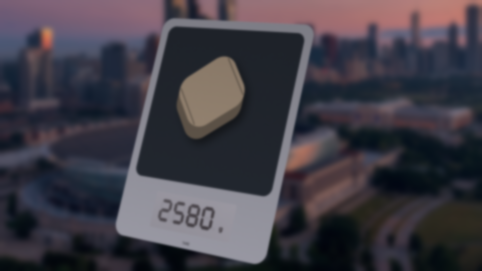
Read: 2580,g
